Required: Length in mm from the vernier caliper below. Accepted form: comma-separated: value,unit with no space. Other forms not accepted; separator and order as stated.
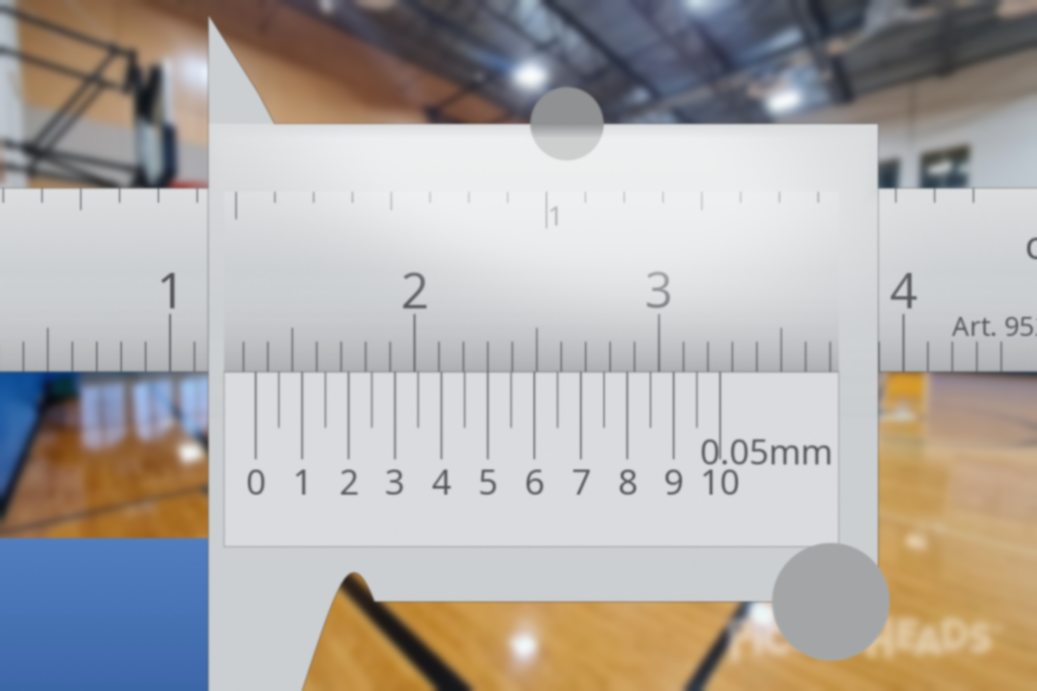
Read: 13.5,mm
